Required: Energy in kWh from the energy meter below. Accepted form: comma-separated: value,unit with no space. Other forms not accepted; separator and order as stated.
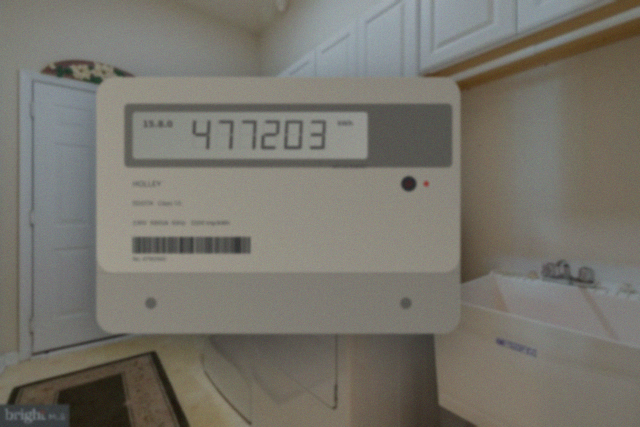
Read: 477203,kWh
